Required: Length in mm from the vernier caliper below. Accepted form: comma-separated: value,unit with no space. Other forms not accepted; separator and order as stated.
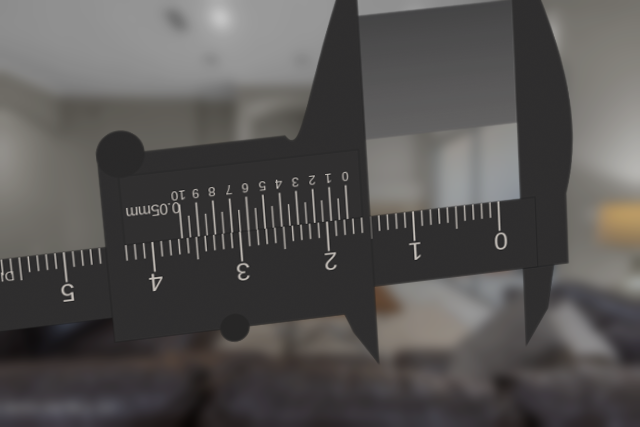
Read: 17.6,mm
